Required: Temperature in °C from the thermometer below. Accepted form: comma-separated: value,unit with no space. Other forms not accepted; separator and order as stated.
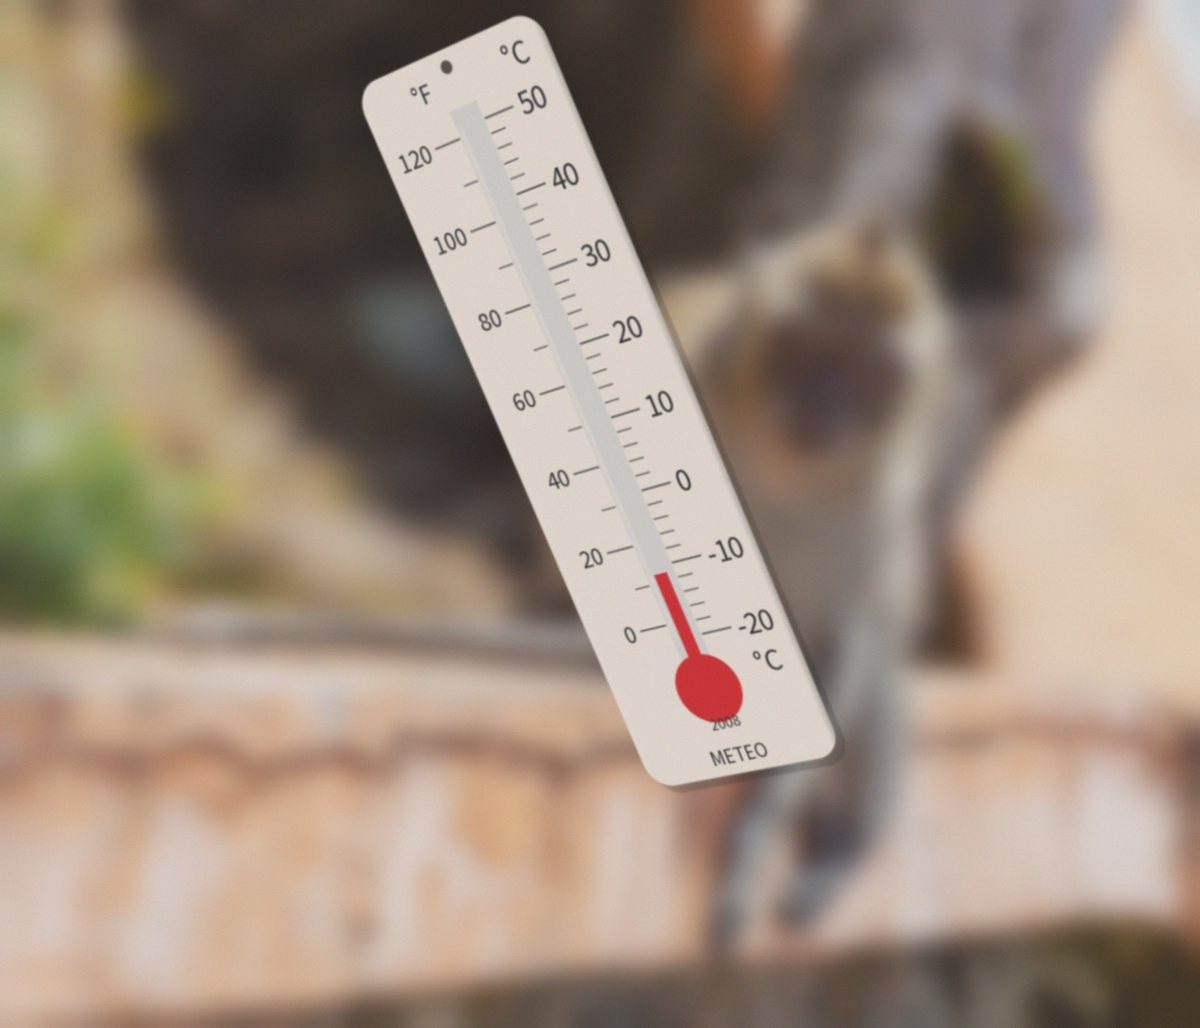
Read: -11,°C
